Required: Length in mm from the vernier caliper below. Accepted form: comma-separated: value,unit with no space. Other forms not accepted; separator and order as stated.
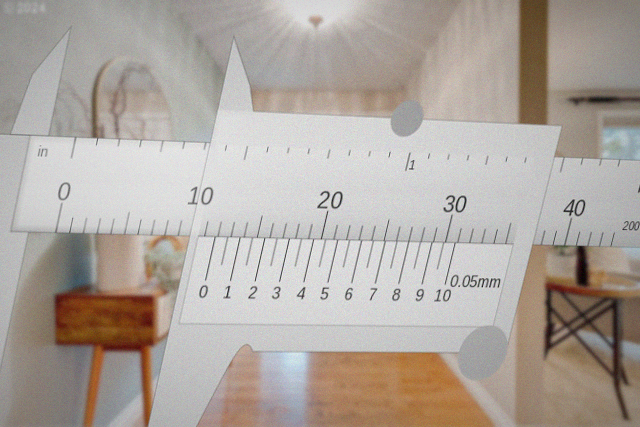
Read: 11.8,mm
